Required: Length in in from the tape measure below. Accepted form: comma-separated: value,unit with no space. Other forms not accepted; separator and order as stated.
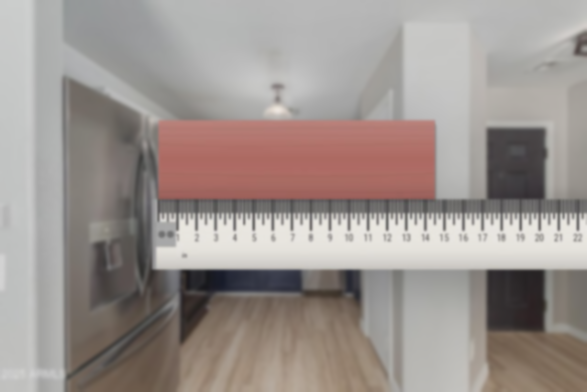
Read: 14.5,in
